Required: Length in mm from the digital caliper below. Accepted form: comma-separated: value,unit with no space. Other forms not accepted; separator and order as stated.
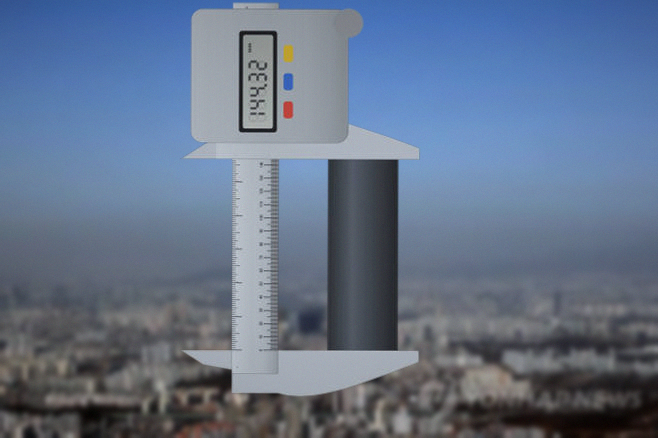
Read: 144.32,mm
